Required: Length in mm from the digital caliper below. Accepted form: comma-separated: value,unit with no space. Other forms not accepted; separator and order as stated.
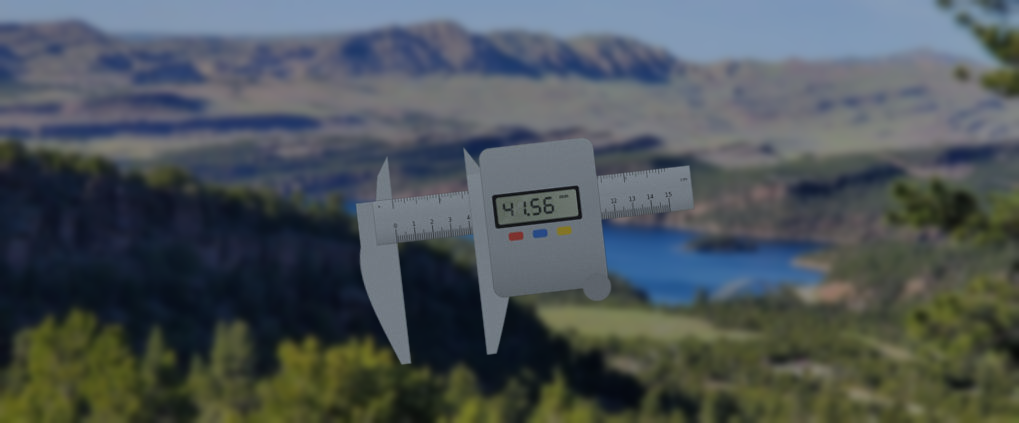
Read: 41.56,mm
